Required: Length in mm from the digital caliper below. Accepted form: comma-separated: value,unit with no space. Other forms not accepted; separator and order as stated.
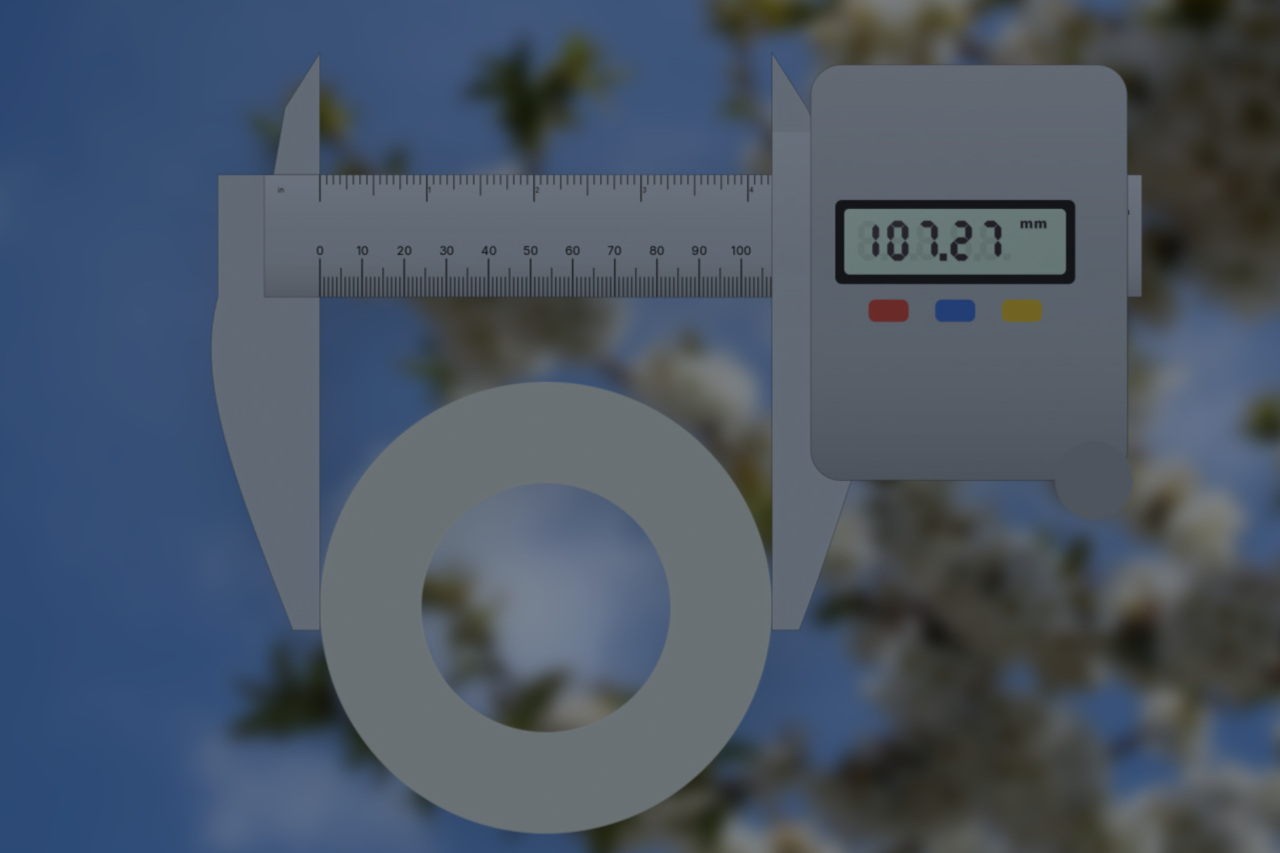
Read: 107.27,mm
